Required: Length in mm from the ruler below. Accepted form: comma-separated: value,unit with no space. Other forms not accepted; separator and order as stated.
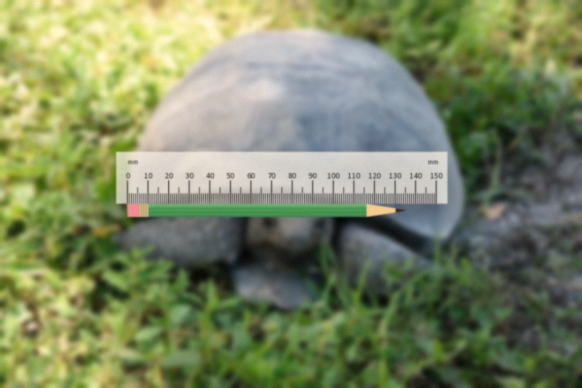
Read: 135,mm
